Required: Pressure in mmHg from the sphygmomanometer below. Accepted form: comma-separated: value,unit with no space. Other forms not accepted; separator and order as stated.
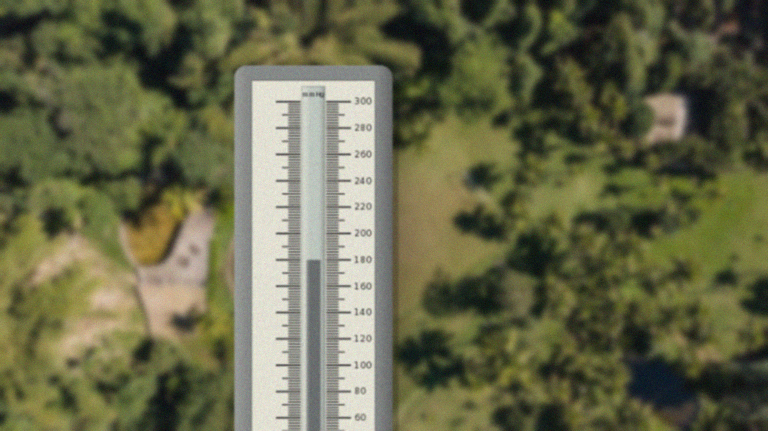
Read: 180,mmHg
